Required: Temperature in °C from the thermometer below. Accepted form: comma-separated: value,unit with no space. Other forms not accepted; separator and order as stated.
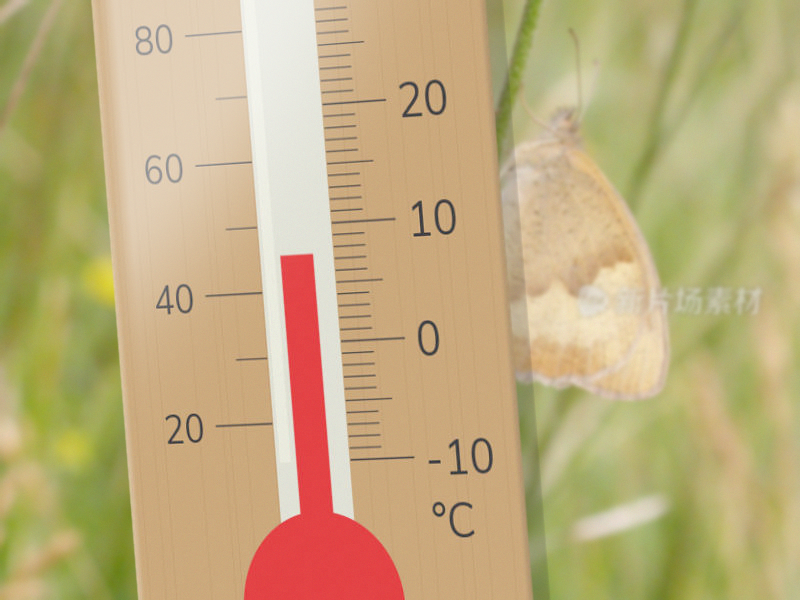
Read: 7.5,°C
